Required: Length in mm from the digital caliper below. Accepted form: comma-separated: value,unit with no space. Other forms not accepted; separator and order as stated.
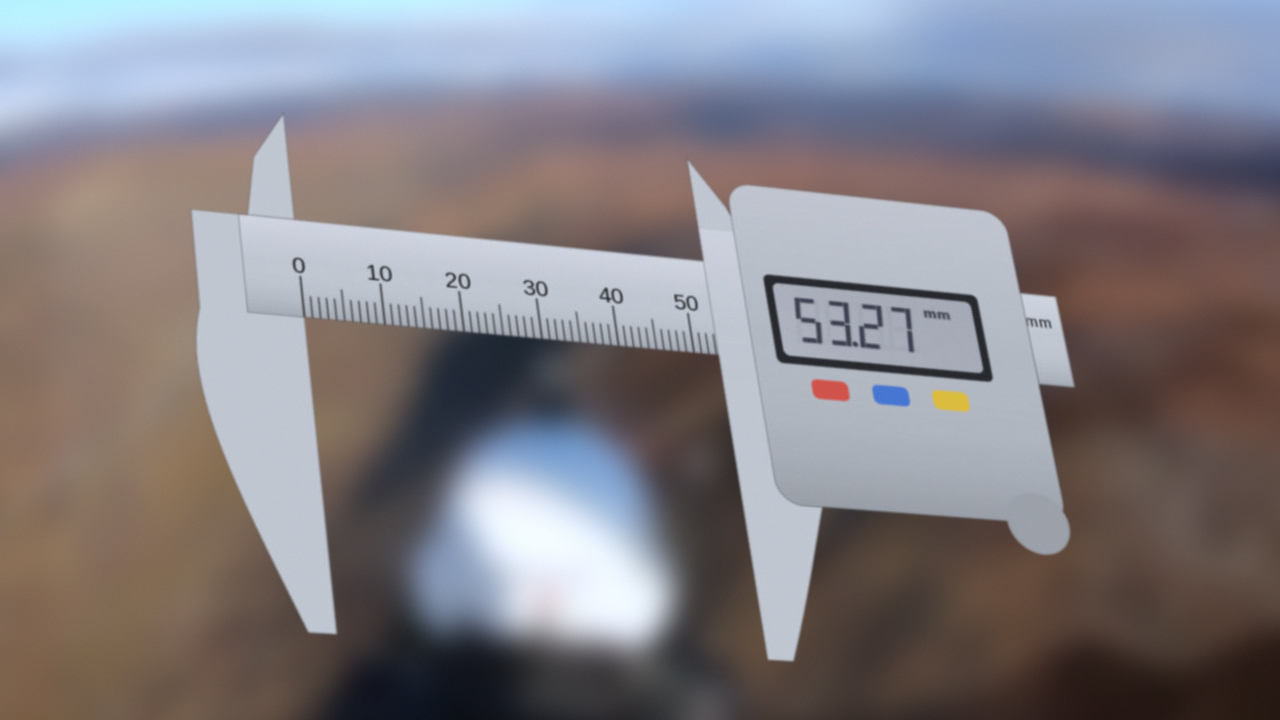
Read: 53.27,mm
